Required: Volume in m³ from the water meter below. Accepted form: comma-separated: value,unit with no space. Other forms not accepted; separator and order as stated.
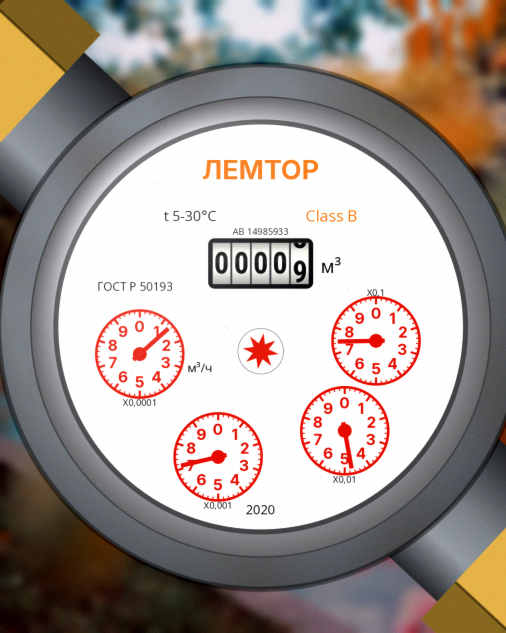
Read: 8.7471,m³
